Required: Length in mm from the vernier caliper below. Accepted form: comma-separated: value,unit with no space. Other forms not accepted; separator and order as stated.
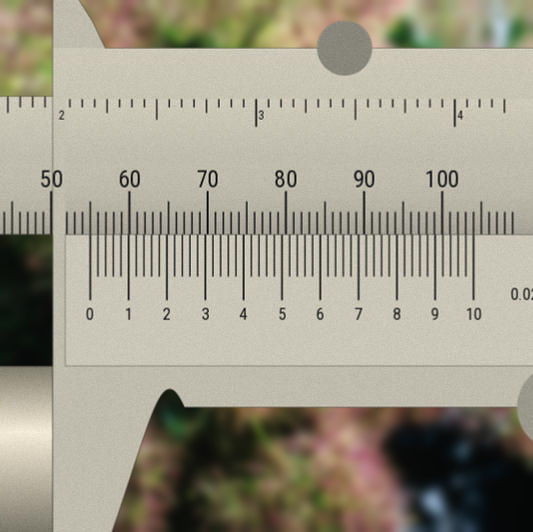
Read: 55.0,mm
